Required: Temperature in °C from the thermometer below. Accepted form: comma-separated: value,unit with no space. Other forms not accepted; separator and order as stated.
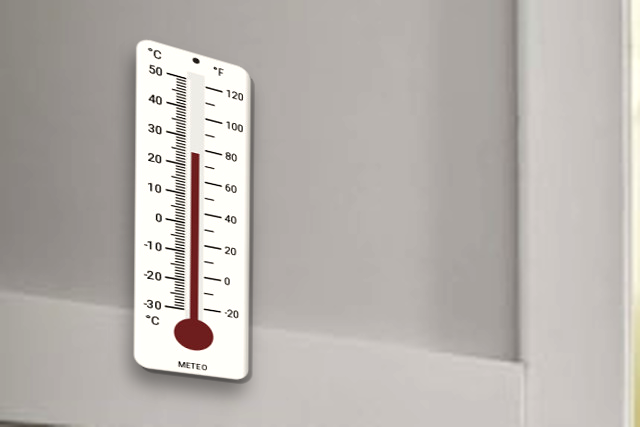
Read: 25,°C
